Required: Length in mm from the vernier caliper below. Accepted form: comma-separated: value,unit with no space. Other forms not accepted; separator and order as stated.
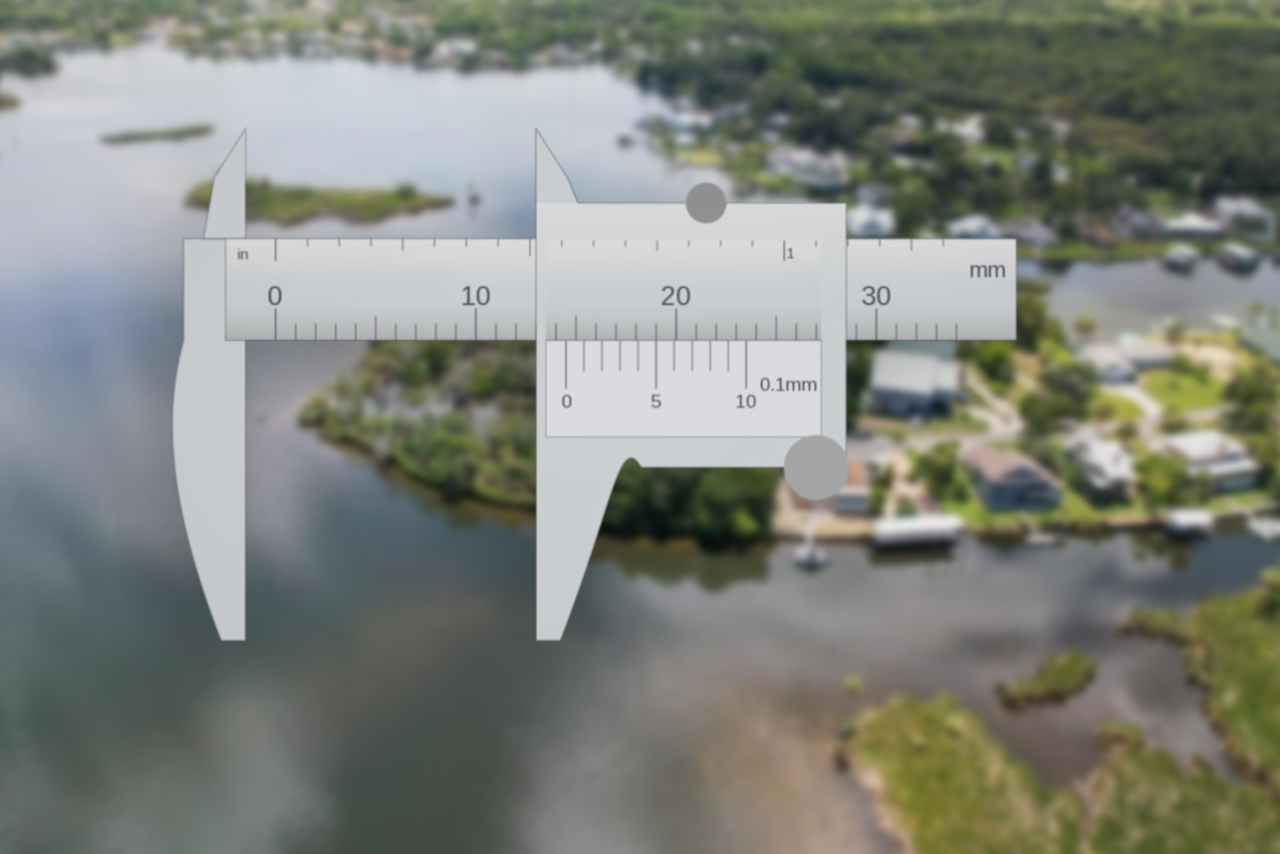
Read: 14.5,mm
